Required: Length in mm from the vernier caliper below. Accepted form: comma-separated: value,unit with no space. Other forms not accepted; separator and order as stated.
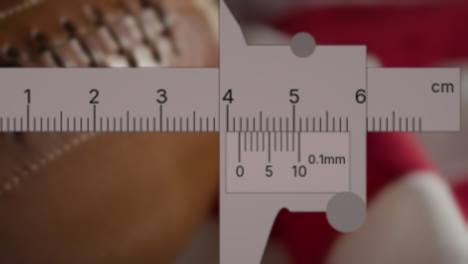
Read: 41.8,mm
